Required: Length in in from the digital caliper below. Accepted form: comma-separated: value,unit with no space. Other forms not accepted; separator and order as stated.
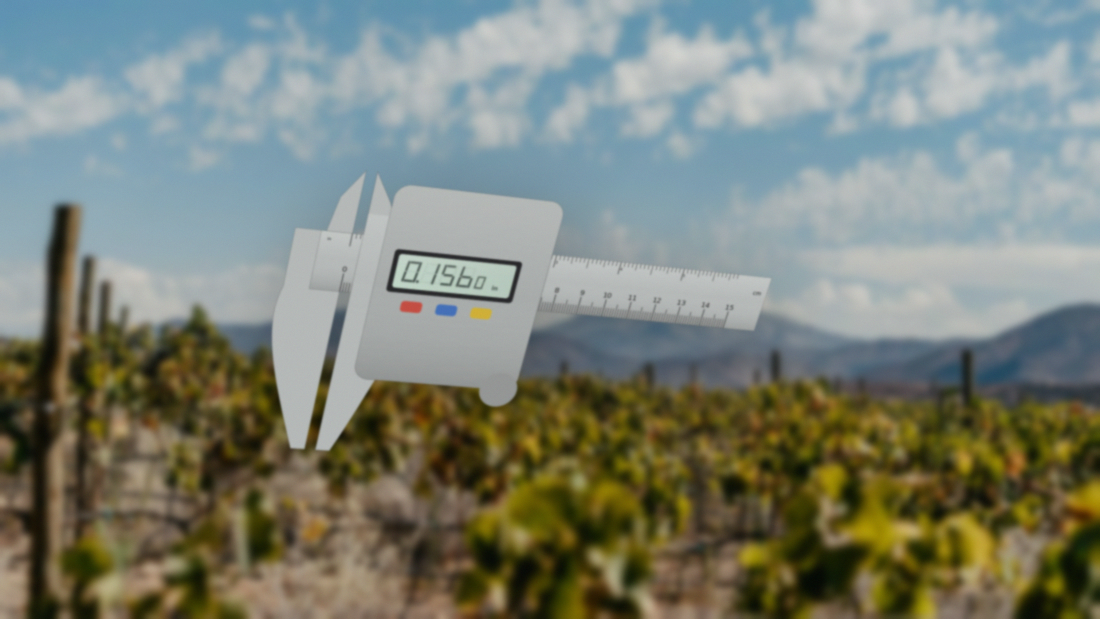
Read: 0.1560,in
